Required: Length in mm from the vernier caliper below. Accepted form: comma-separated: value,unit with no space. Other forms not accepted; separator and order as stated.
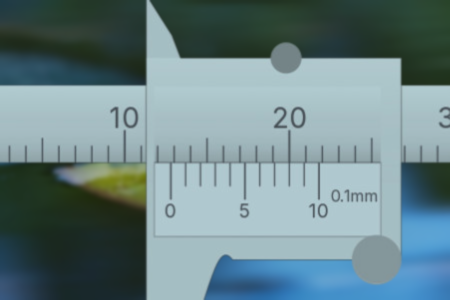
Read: 12.8,mm
